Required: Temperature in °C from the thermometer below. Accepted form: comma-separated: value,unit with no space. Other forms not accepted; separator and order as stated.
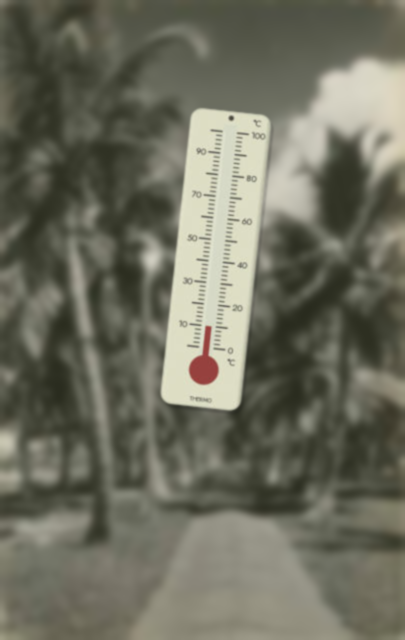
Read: 10,°C
